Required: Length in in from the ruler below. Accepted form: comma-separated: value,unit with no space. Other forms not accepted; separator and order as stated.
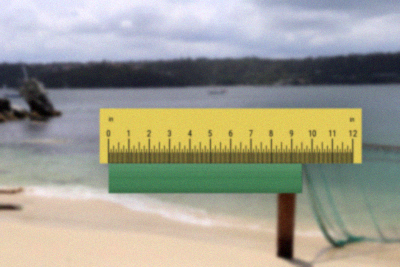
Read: 9.5,in
